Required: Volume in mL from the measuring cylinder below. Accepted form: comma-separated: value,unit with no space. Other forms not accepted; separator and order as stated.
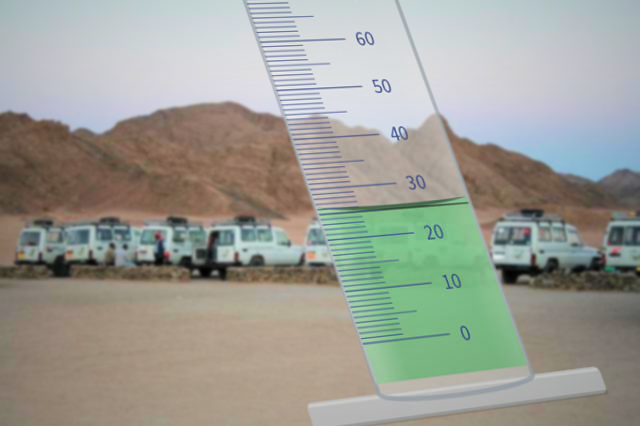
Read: 25,mL
